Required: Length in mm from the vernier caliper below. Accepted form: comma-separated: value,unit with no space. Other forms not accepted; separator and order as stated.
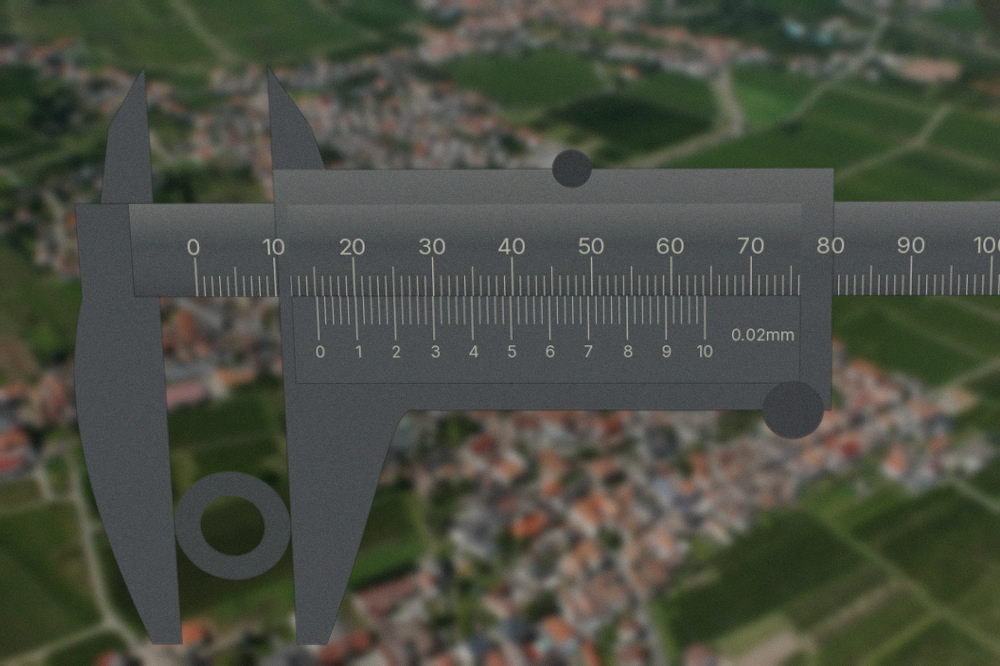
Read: 15.2,mm
